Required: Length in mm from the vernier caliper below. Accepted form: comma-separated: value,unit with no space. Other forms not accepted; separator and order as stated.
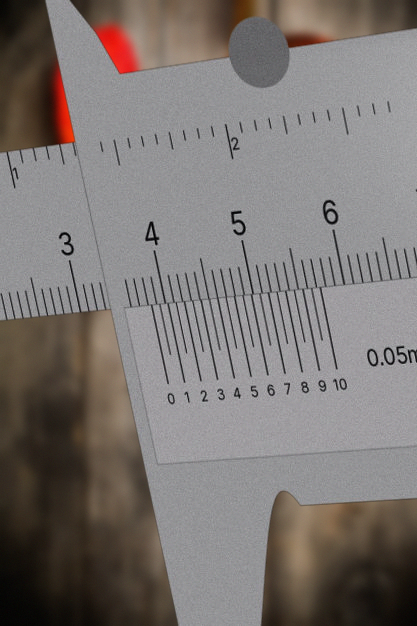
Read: 38.4,mm
